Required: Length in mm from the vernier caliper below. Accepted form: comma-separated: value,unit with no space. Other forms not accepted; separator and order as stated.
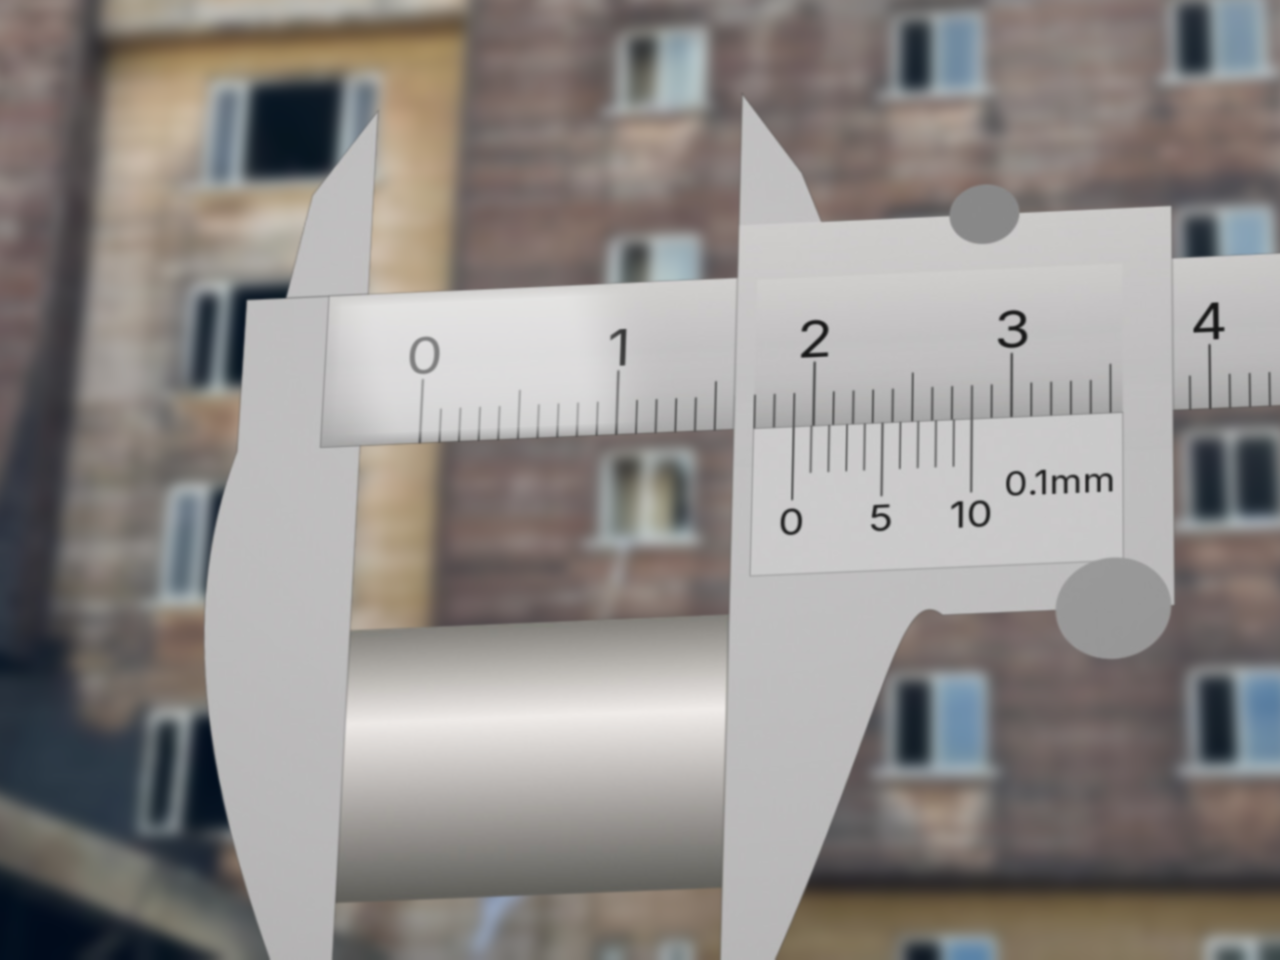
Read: 19.0,mm
